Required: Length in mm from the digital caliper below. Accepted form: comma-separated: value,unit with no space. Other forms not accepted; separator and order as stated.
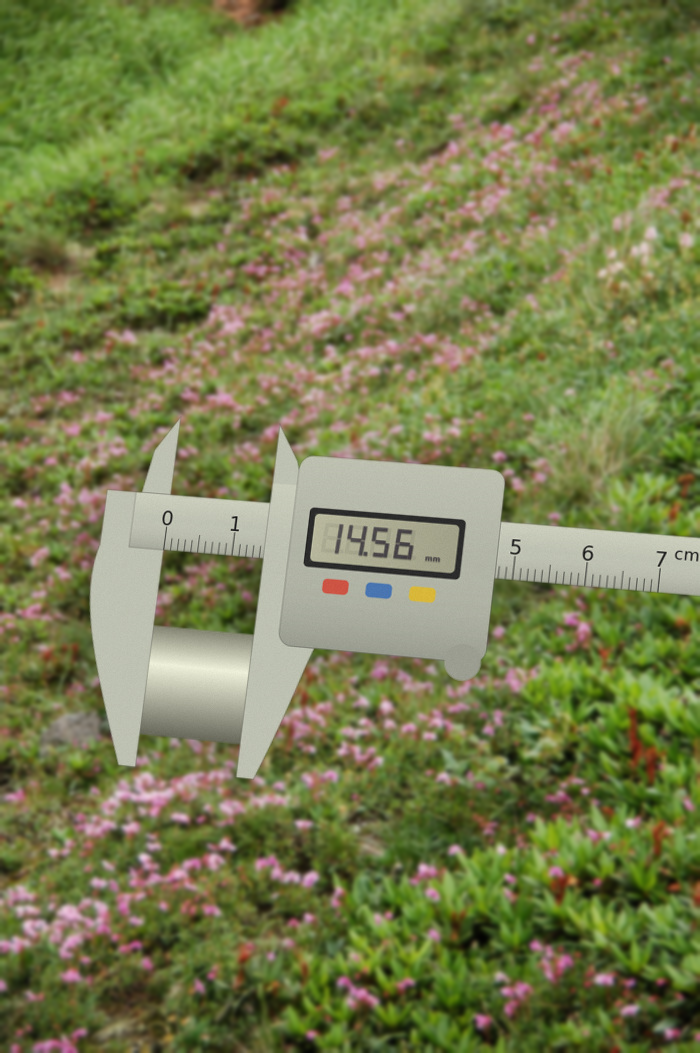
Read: 14.56,mm
